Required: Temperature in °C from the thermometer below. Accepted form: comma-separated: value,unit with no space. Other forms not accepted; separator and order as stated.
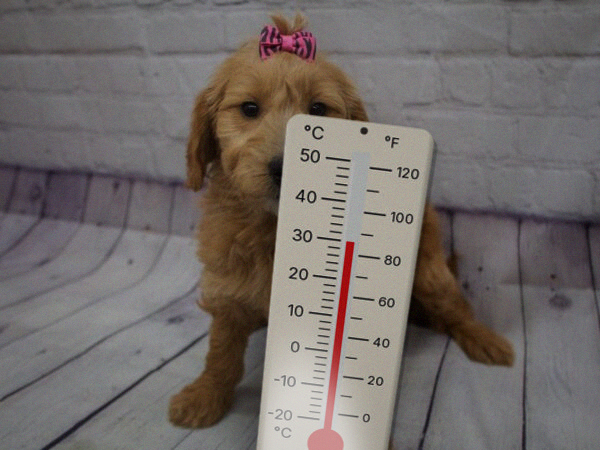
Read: 30,°C
